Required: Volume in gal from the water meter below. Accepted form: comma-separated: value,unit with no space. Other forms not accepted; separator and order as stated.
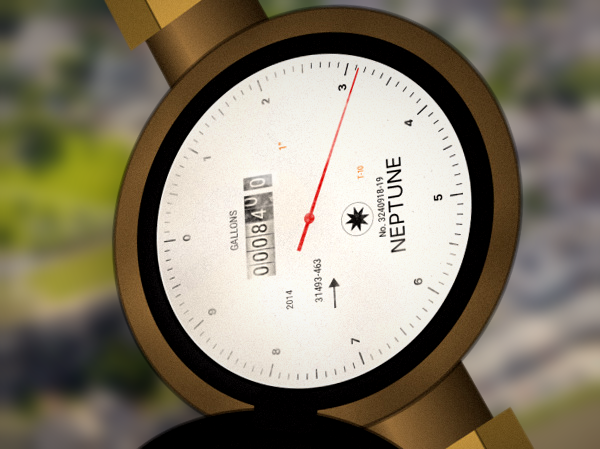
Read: 8403.1,gal
